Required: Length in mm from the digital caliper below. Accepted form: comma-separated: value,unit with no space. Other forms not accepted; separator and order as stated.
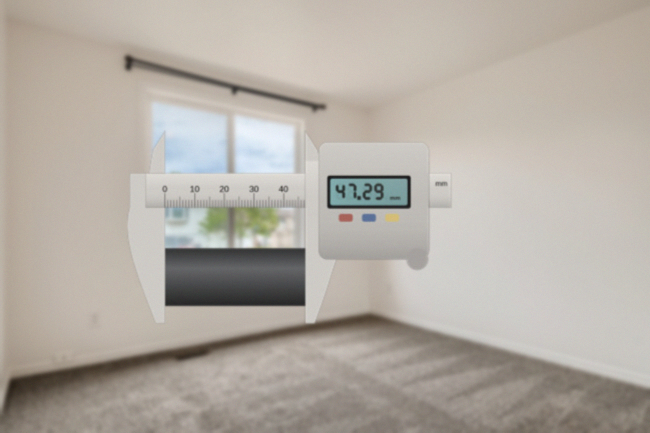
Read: 47.29,mm
